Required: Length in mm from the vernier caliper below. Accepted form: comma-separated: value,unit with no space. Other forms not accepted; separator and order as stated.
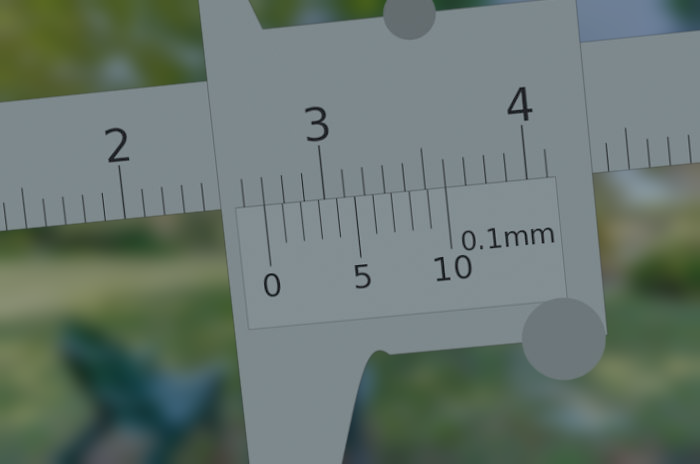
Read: 27.0,mm
